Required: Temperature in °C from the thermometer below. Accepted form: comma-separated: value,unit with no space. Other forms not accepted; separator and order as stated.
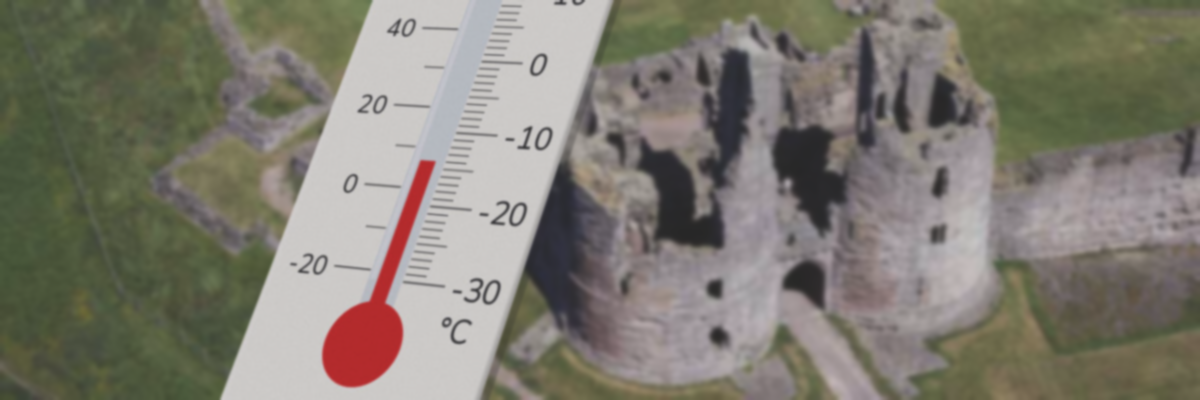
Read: -14,°C
